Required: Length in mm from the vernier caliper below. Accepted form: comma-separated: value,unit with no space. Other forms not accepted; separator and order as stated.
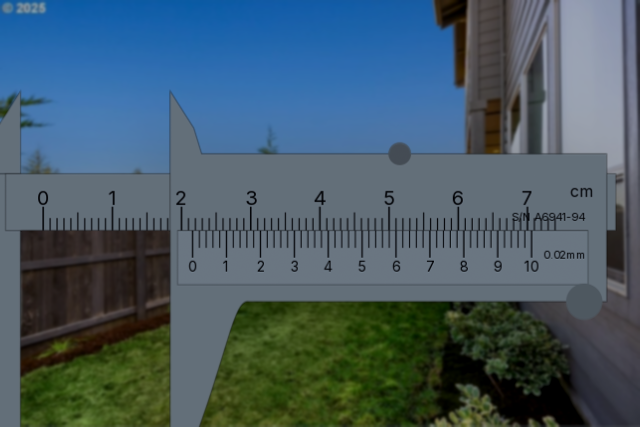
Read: 21.6,mm
